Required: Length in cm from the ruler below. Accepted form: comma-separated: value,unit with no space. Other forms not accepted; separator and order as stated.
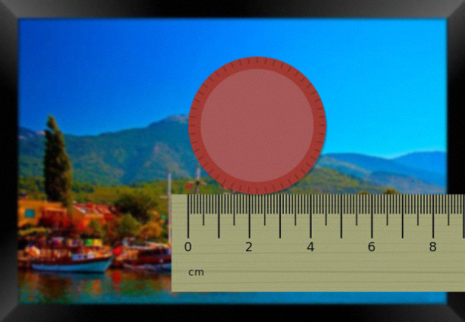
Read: 4.5,cm
